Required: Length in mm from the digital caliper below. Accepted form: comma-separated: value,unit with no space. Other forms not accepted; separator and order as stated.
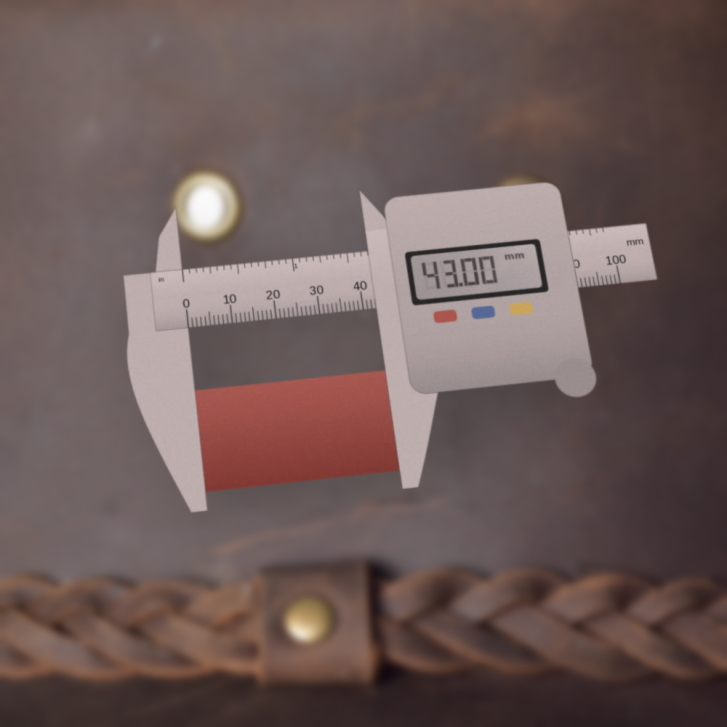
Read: 43.00,mm
